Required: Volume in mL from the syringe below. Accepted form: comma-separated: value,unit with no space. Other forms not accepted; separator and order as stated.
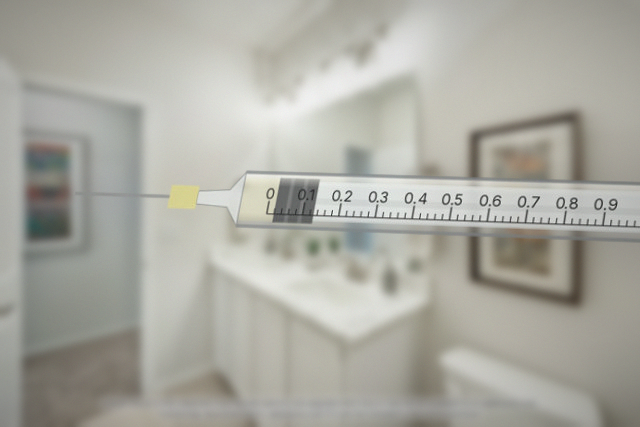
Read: 0.02,mL
